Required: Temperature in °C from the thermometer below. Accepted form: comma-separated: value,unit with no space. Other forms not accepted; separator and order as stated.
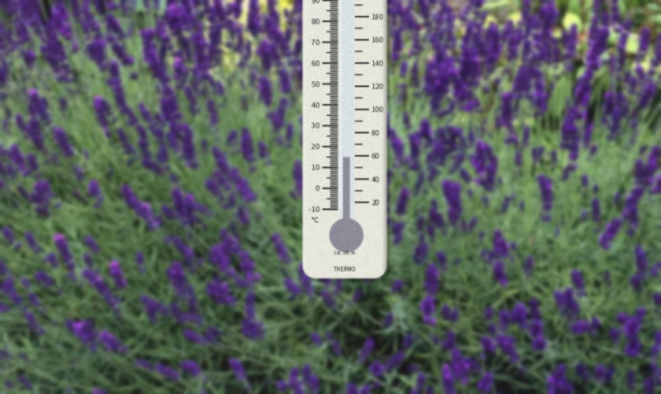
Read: 15,°C
